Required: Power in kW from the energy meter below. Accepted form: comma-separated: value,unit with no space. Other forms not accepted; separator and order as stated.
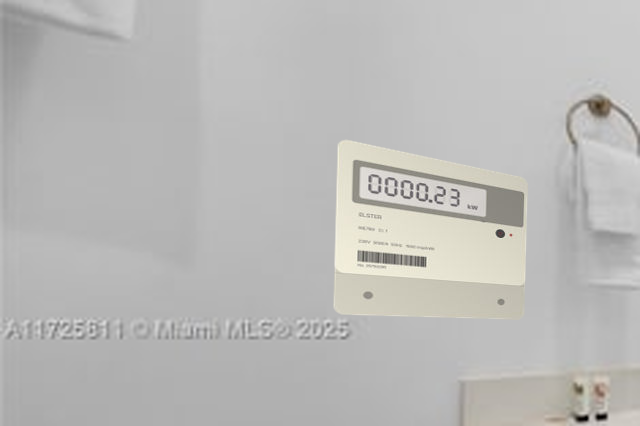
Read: 0.23,kW
